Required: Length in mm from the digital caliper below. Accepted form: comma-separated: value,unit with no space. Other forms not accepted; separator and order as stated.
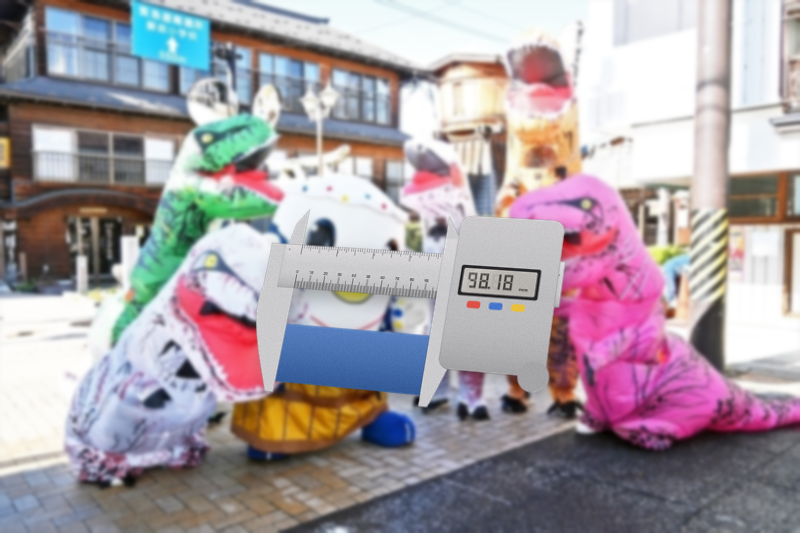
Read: 98.18,mm
